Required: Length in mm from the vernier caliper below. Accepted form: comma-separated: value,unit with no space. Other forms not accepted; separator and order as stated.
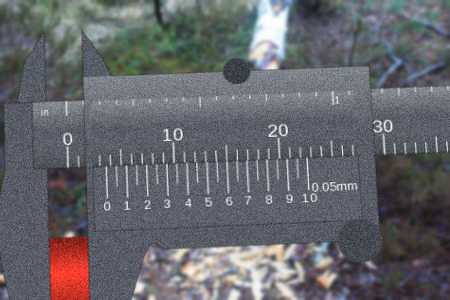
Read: 3.6,mm
